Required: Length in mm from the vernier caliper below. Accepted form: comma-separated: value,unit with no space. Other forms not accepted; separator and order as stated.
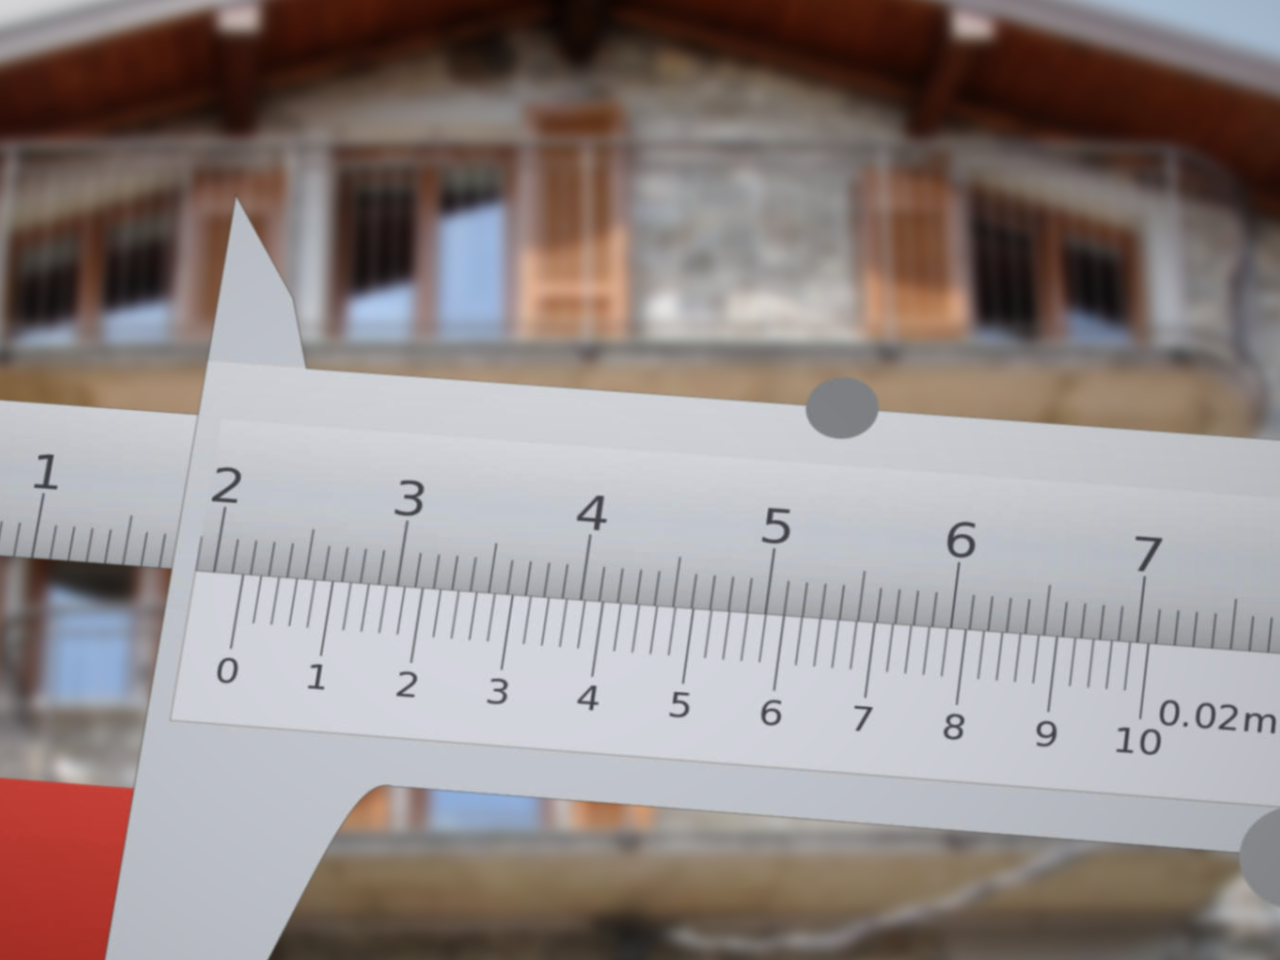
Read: 21.6,mm
